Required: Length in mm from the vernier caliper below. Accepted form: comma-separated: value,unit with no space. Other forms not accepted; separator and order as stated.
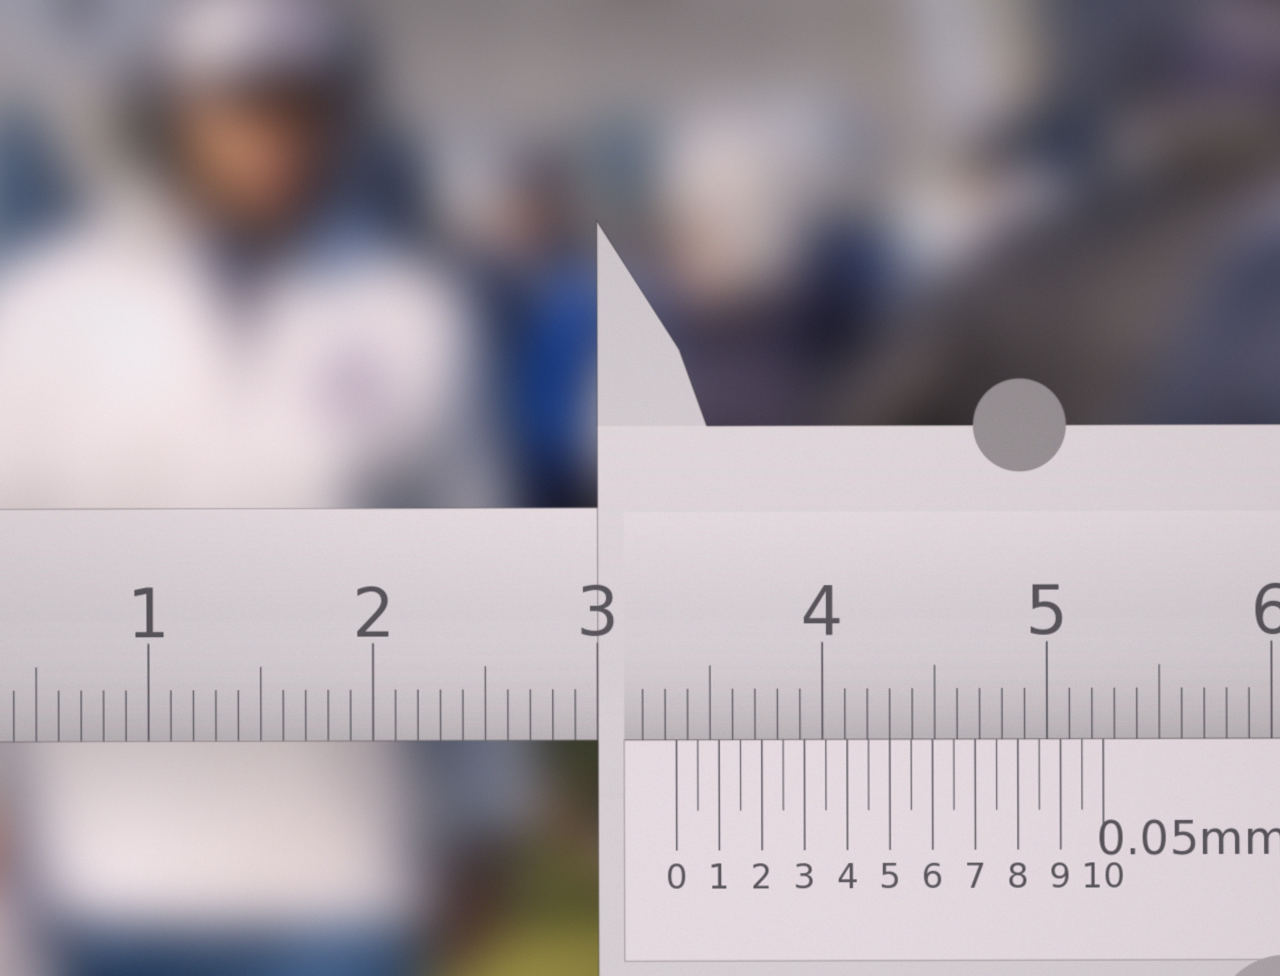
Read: 33.5,mm
